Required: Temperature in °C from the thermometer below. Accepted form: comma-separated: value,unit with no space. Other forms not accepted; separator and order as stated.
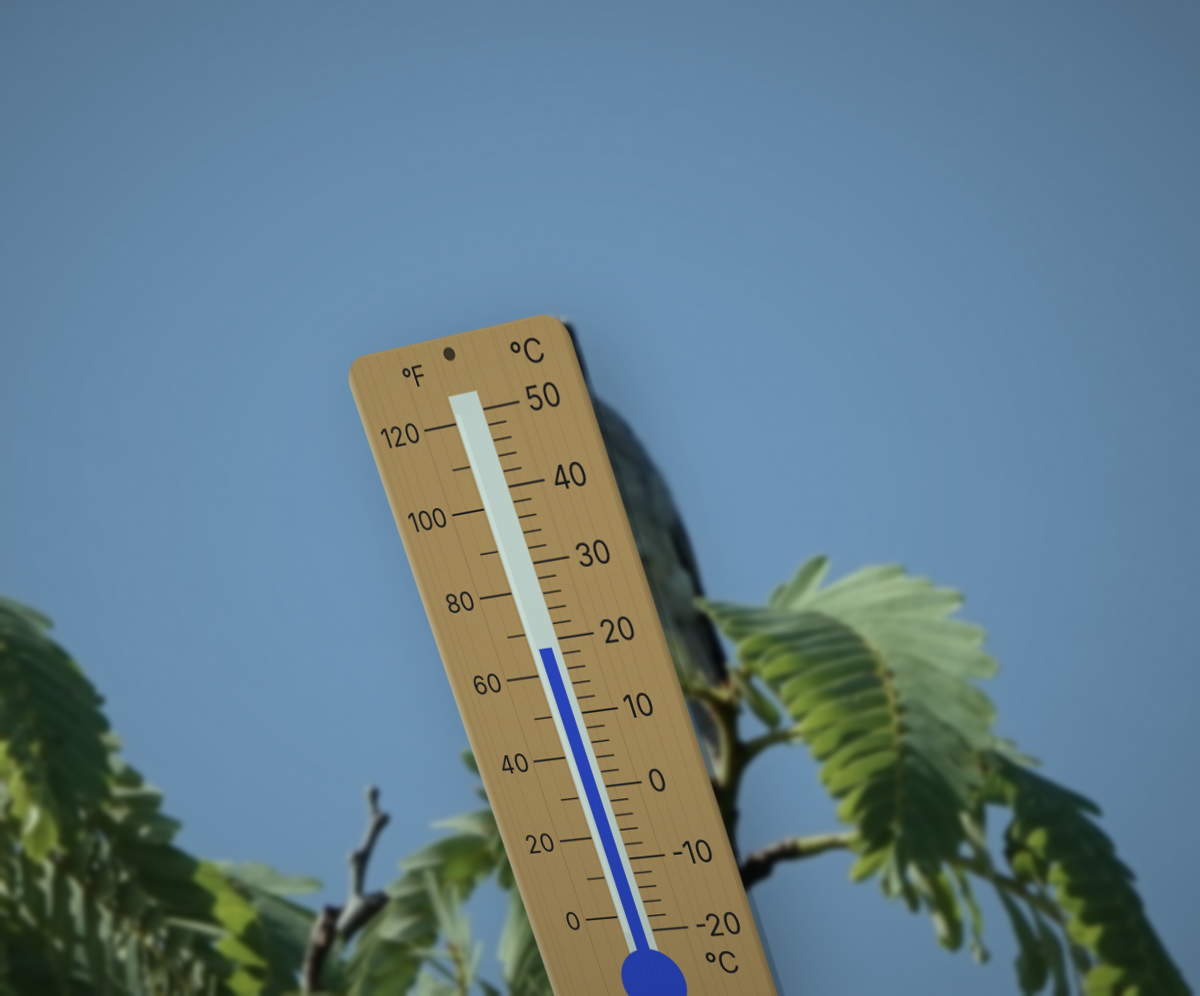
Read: 19,°C
